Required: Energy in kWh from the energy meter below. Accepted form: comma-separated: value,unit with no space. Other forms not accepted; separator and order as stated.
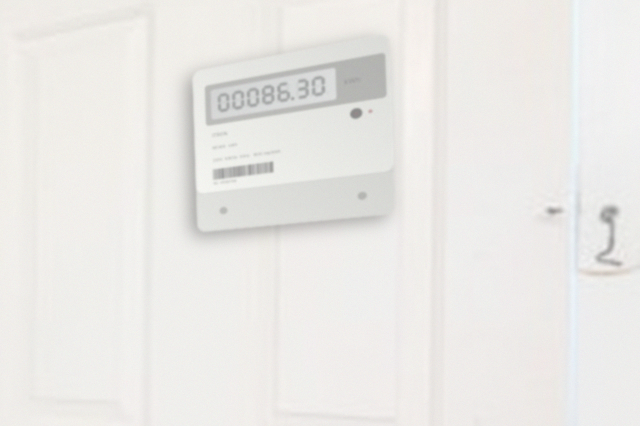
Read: 86.30,kWh
